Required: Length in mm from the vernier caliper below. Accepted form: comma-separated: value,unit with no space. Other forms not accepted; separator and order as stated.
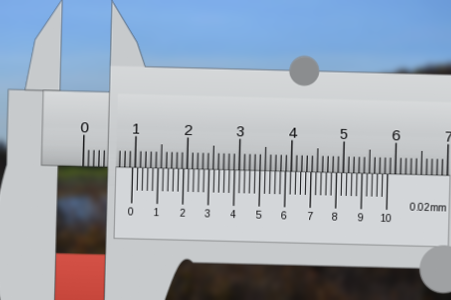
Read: 9.5,mm
